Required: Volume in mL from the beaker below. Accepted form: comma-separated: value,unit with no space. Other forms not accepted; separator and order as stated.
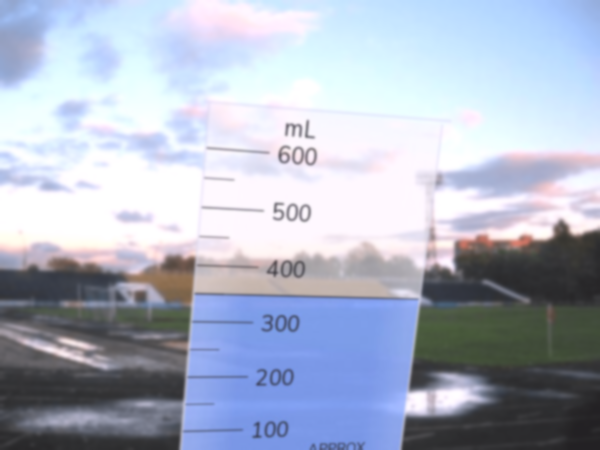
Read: 350,mL
